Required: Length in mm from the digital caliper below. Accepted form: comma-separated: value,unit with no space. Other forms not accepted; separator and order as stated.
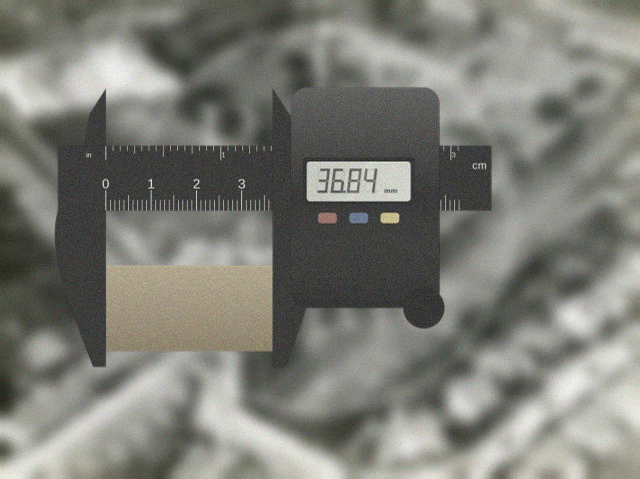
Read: 36.84,mm
